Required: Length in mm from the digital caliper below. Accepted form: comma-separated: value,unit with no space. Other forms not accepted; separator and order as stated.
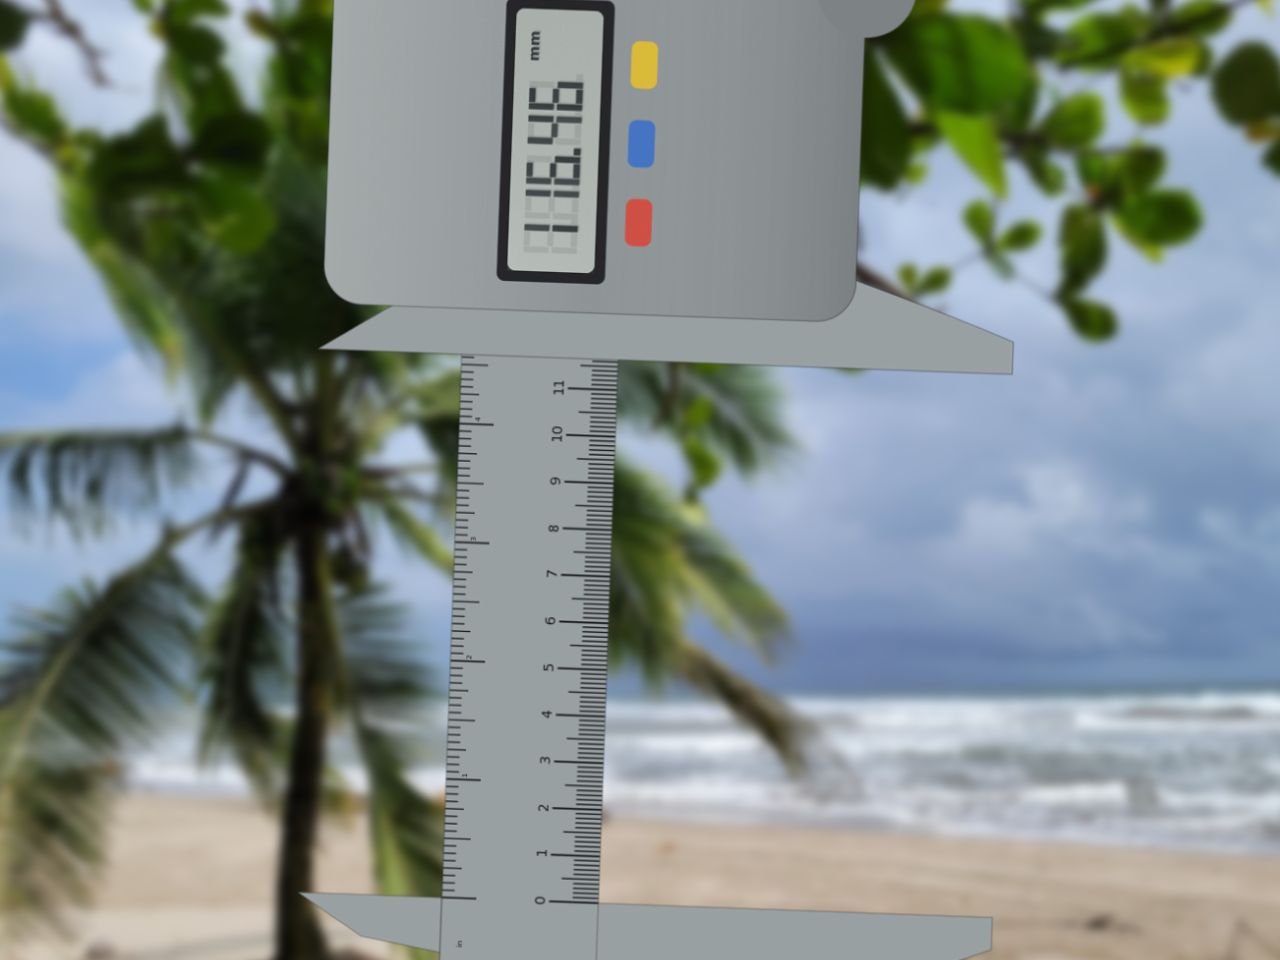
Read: 116.46,mm
